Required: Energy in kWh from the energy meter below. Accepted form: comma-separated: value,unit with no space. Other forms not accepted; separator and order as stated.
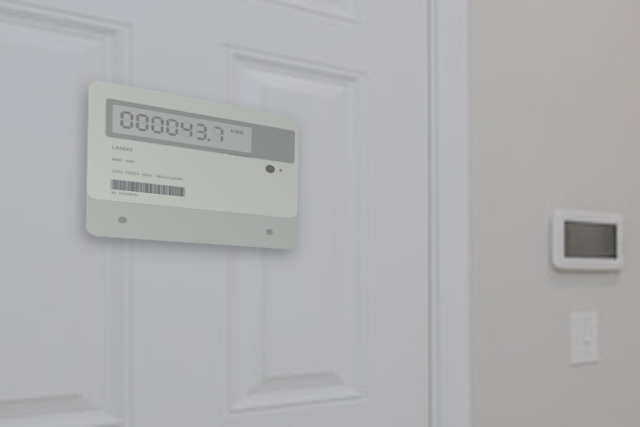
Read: 43.7,kWh
